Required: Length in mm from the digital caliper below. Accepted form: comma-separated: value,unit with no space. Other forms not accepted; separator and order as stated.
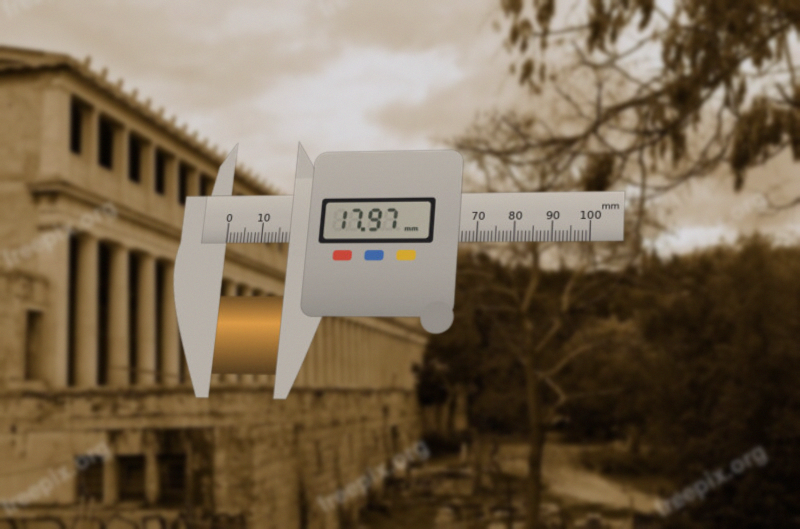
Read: 17.97,mm
